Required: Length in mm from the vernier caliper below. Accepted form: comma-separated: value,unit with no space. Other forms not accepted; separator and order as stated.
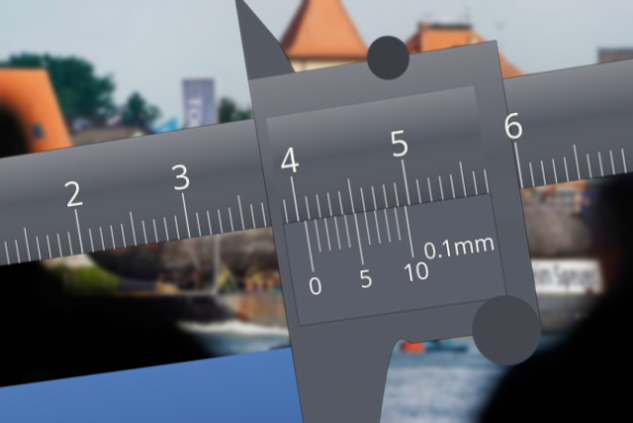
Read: 40.6,mm
